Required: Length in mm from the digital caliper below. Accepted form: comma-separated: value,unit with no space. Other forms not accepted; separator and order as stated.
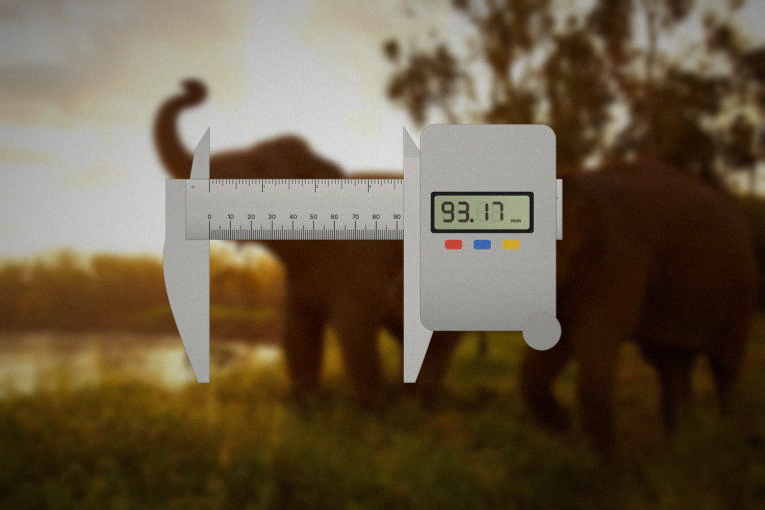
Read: 93.17,mm
